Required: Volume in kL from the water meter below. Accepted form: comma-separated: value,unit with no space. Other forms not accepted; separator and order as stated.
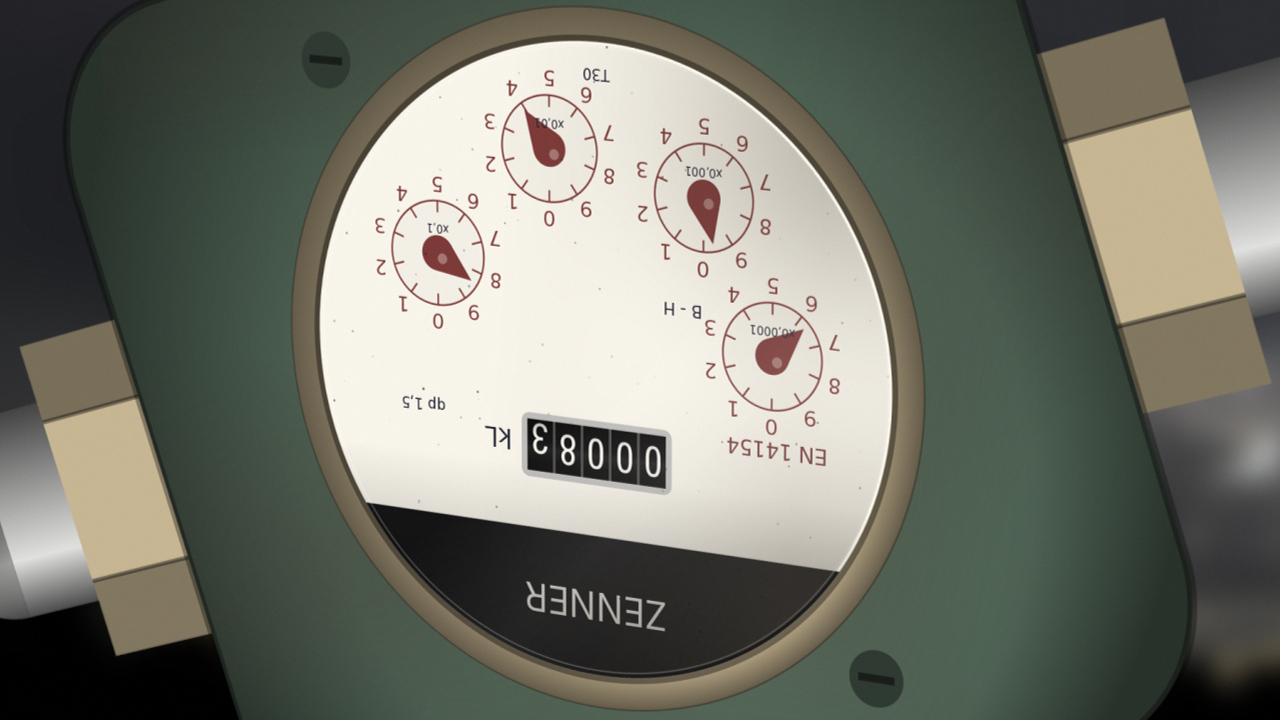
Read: 82.8396,kL
